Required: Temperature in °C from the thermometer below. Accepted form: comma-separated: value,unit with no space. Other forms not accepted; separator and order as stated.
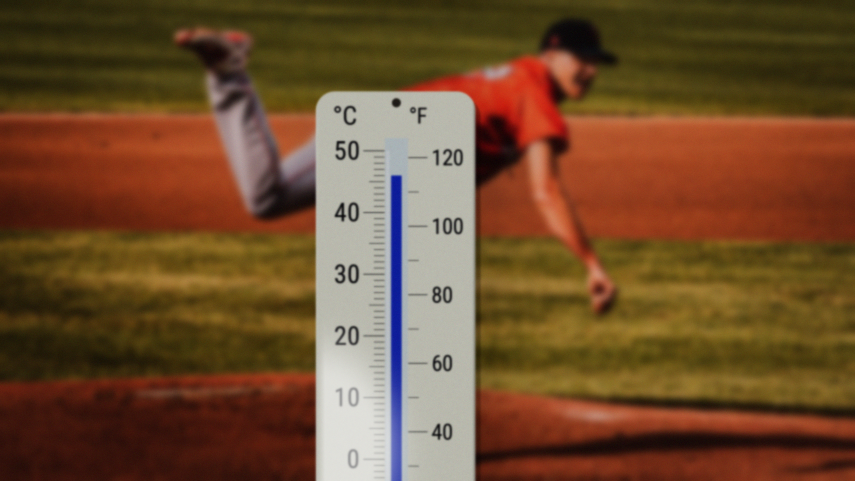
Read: 46,°C
